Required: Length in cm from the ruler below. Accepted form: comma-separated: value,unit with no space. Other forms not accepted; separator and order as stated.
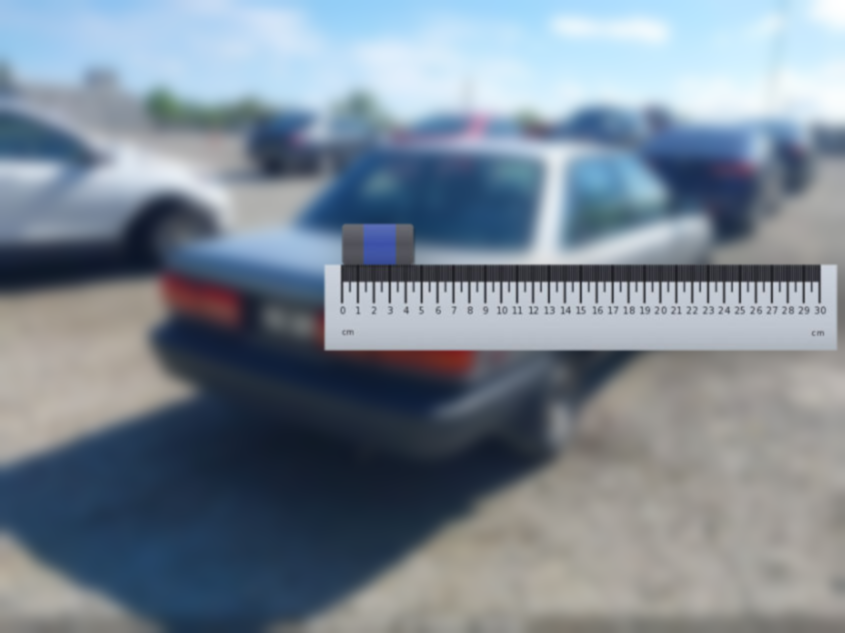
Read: 4.5,cm
